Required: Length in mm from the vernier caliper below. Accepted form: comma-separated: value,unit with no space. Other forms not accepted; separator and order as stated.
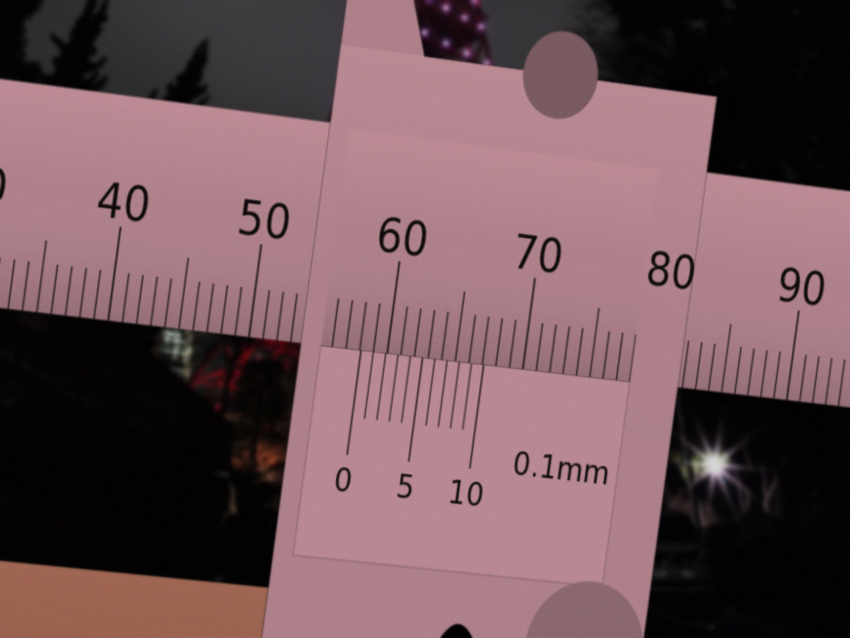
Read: 58.1,mm
